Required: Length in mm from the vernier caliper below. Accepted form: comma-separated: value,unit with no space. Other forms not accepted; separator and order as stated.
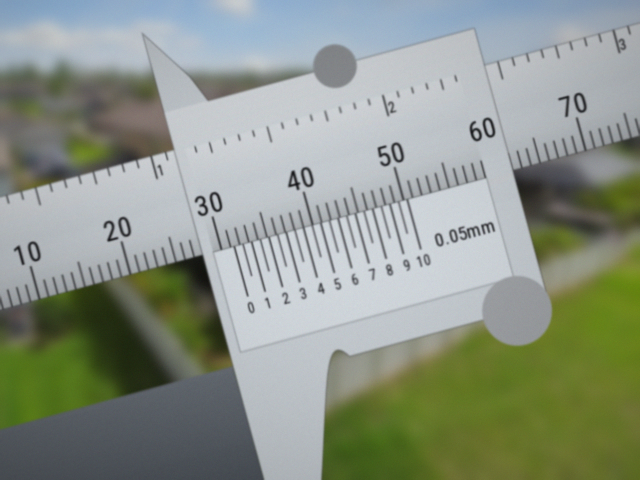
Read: 31.4,mm
